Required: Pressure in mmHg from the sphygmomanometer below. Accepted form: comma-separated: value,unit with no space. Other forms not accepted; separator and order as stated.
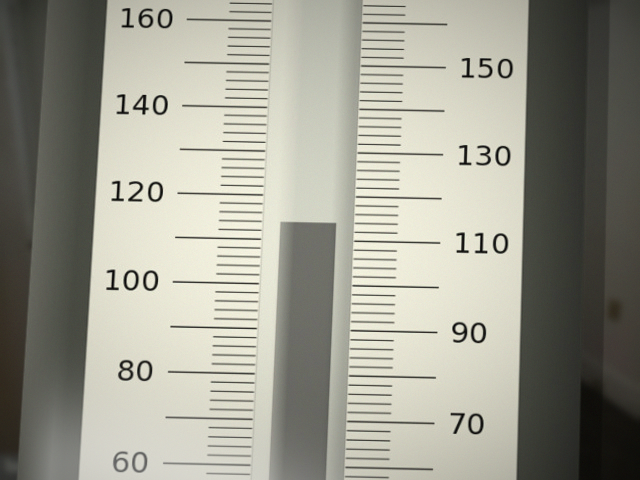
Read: 114,mmHg
